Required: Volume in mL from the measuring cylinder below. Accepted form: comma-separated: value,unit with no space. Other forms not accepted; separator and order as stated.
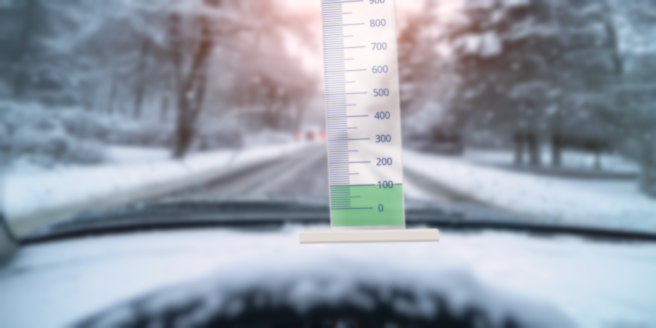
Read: 100,mL
